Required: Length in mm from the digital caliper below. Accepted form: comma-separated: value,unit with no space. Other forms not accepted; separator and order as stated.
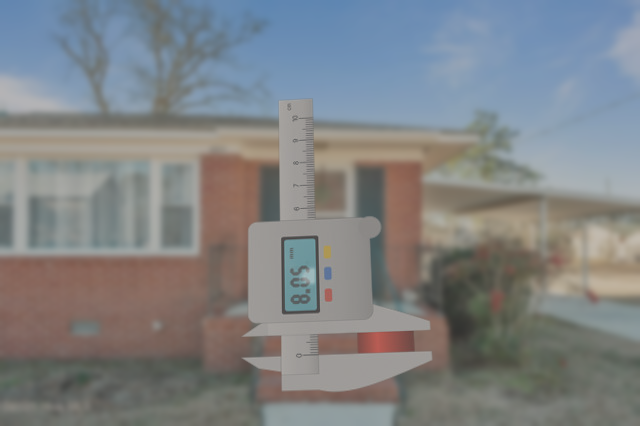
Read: 8.05,mm
